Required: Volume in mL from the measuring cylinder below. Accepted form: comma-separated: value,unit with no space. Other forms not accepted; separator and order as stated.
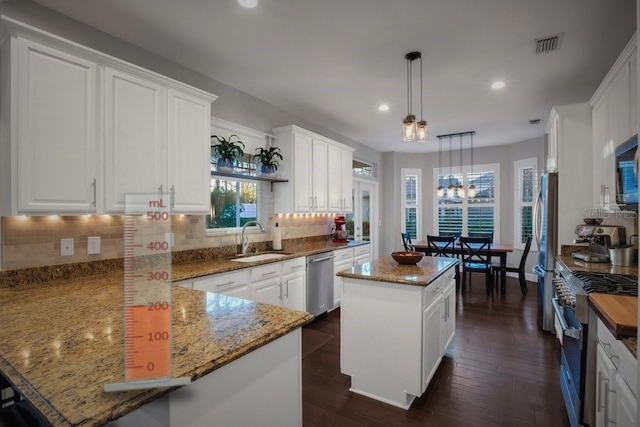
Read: 200,mL
